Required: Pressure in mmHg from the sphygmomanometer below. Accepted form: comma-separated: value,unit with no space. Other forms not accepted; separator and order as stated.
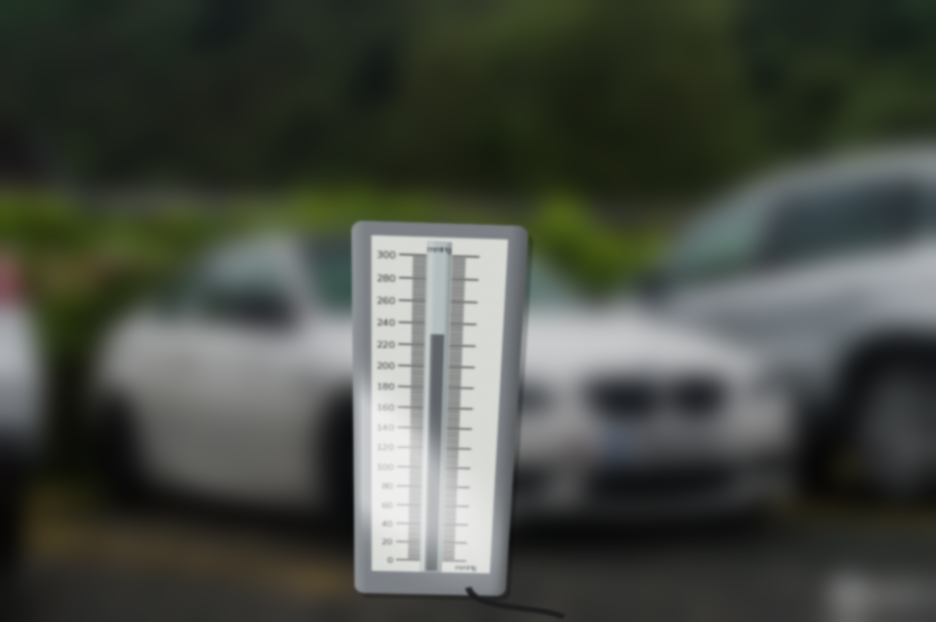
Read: 230,mmHg
